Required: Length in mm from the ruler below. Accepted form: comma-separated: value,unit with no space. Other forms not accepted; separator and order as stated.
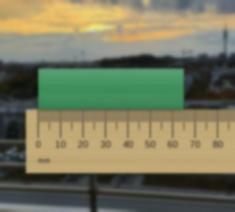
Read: 65,mm
